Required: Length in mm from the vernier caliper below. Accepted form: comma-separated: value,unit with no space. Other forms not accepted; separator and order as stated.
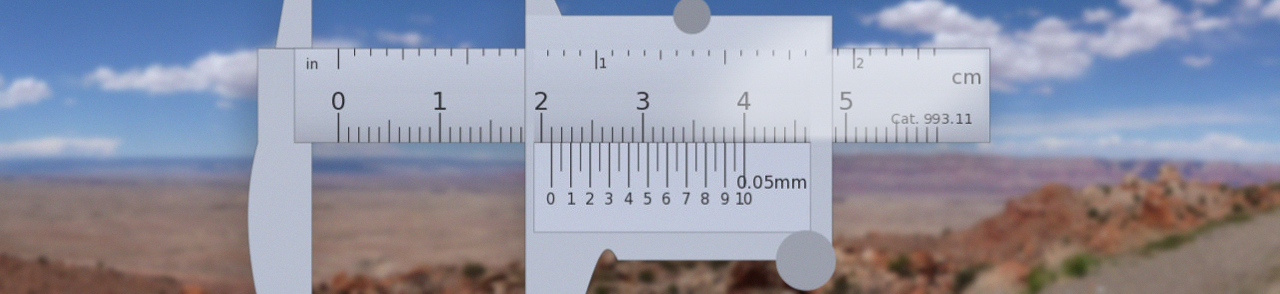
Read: 21.0,mm
